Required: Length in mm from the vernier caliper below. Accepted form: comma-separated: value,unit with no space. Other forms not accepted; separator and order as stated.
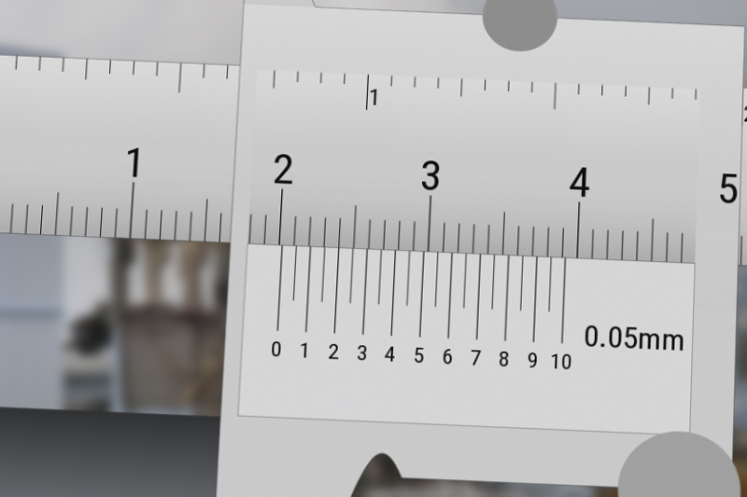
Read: 20.2,mm
